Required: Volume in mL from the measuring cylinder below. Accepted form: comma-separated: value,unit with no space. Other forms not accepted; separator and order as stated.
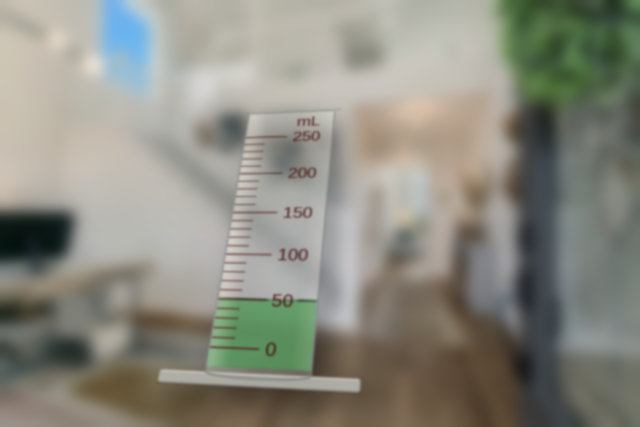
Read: 50,mL
